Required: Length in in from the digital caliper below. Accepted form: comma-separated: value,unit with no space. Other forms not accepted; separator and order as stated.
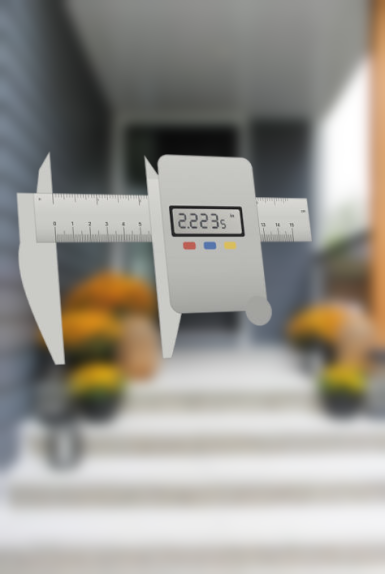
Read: 2.2235,in
